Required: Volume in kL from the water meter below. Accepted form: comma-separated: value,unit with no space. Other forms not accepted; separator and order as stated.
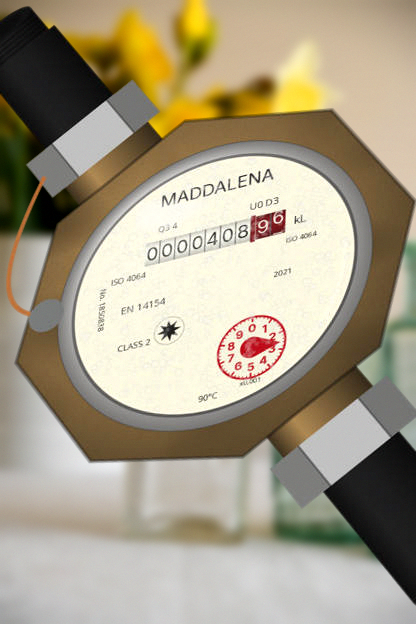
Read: 408.962,kL
